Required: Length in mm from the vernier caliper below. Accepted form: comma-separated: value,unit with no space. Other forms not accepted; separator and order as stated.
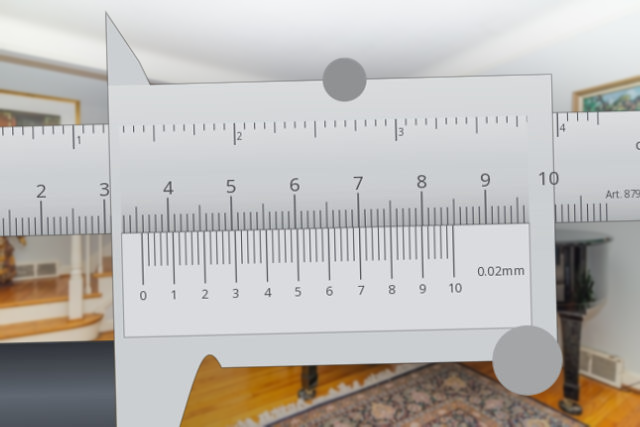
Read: 35.8,mm
